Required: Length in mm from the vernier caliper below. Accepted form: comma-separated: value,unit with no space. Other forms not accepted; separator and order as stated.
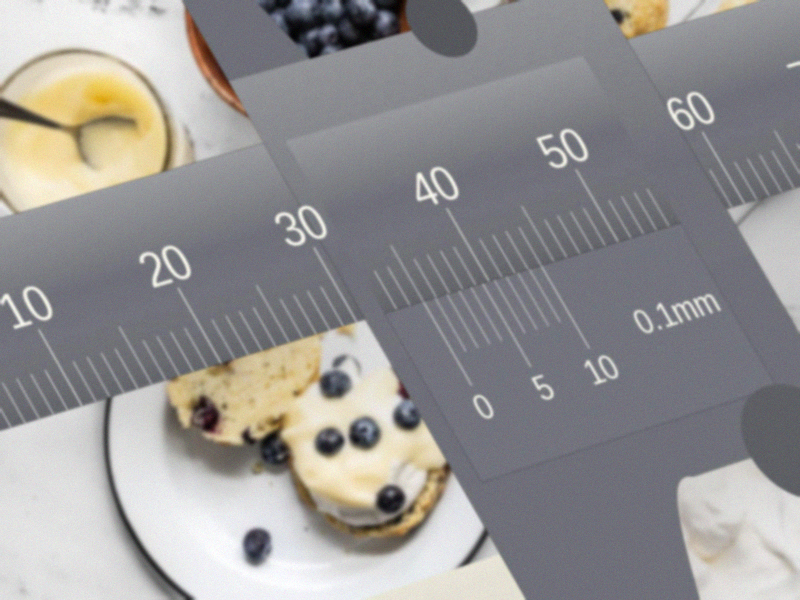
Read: 35.0,mm
